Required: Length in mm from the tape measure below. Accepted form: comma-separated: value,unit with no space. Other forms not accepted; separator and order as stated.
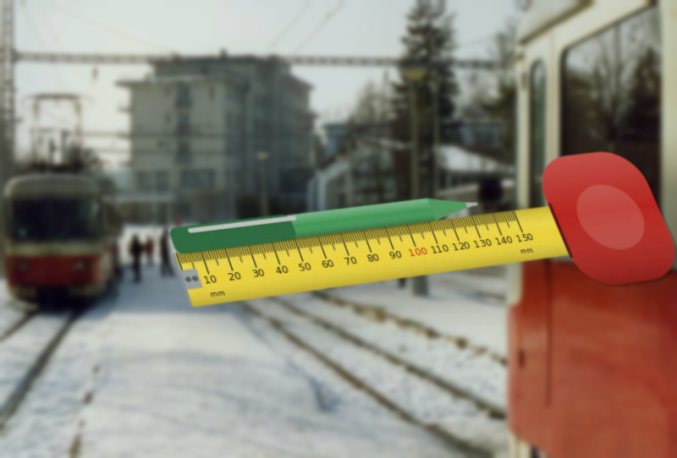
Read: 135,mm
